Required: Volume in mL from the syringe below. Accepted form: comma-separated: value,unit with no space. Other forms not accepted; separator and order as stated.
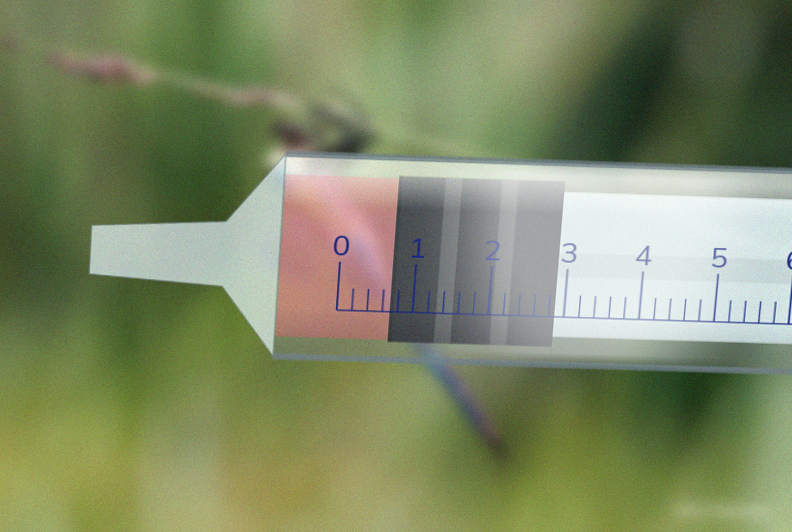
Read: 0.7,mL
